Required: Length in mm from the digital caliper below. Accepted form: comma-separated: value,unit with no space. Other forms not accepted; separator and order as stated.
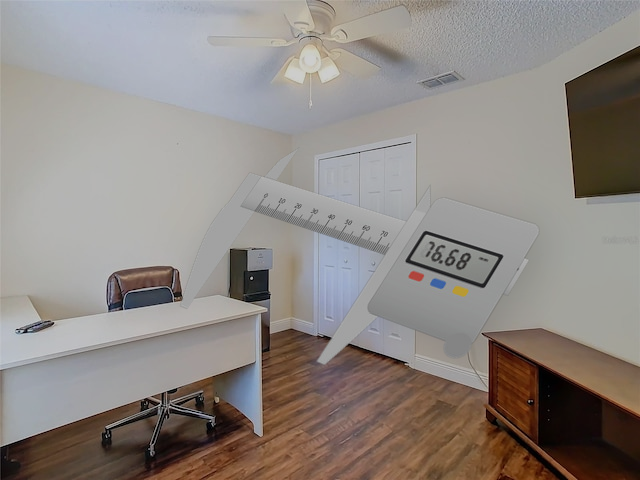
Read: 76.68,mm
